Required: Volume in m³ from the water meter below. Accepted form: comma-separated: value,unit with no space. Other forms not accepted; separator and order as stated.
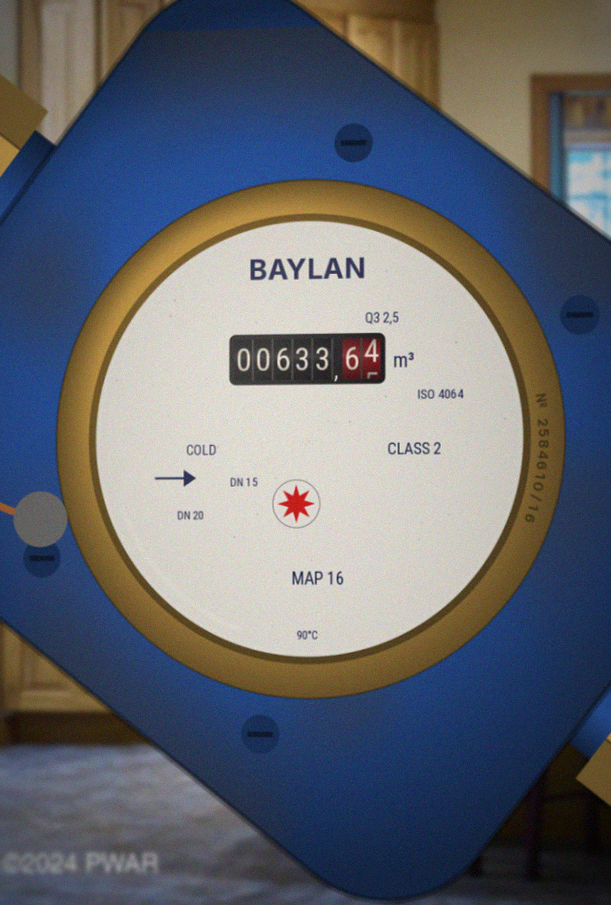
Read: 633.64,m³
